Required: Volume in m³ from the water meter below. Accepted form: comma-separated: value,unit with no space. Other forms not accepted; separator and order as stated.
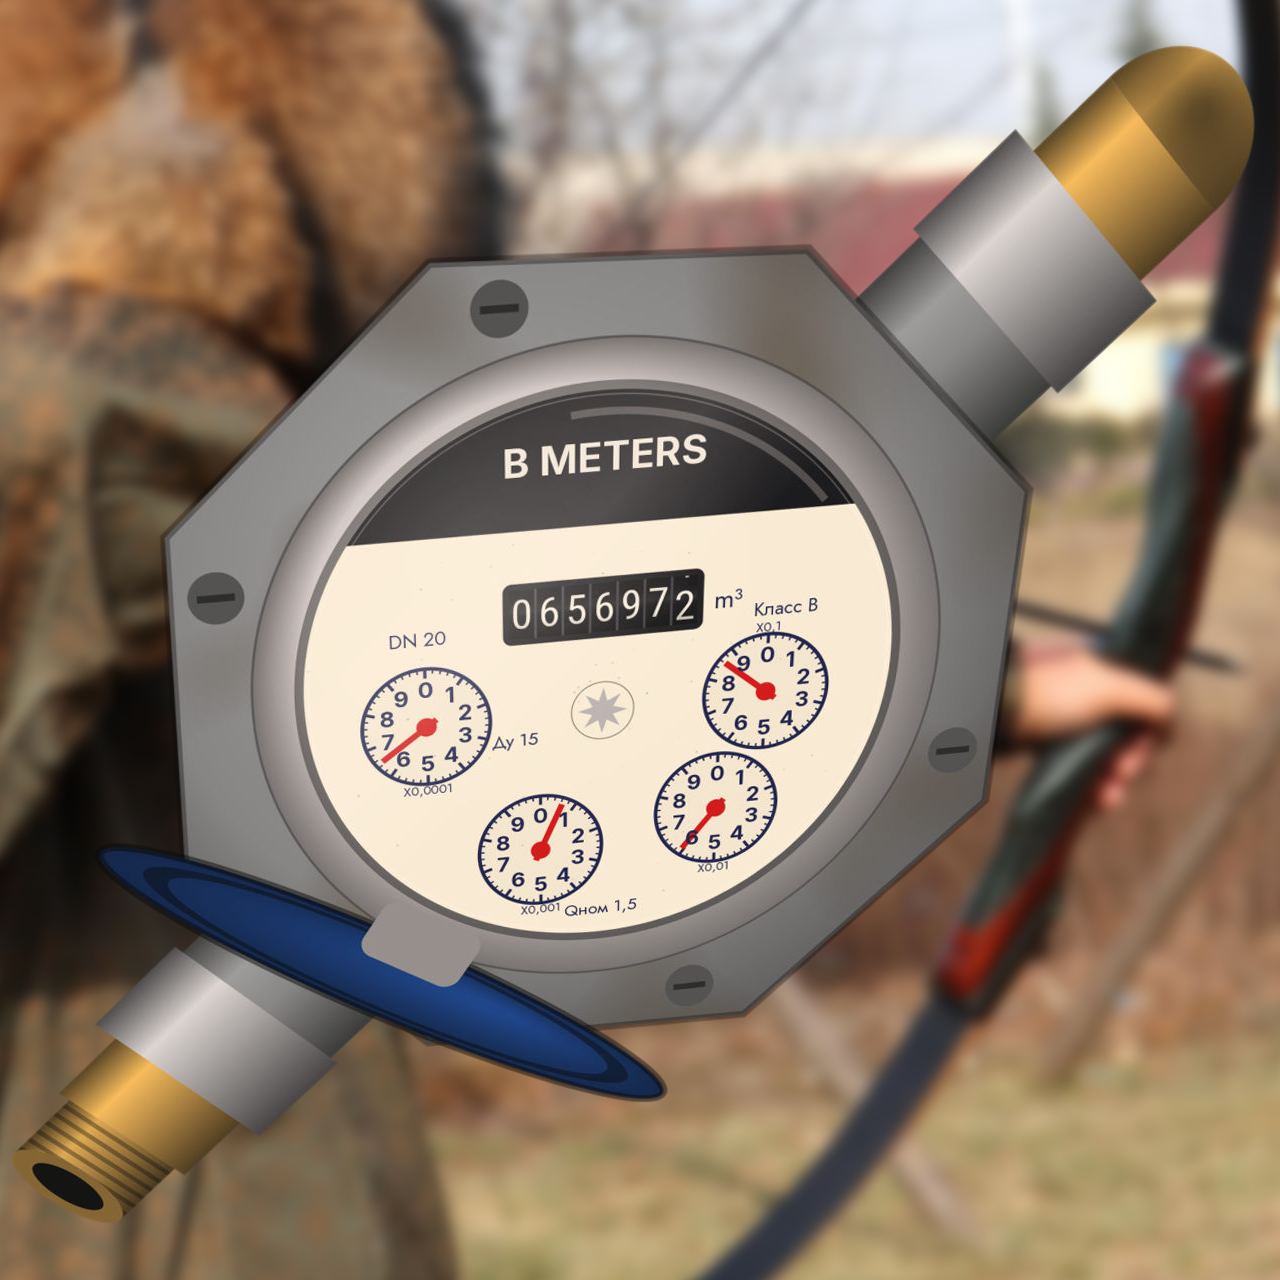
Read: 656971.8606,m³
